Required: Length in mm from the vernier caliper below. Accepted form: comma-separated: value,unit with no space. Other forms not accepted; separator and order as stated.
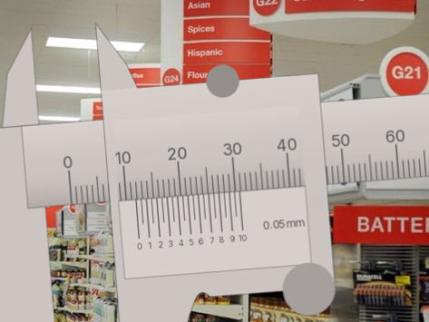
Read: 11.8,mm
